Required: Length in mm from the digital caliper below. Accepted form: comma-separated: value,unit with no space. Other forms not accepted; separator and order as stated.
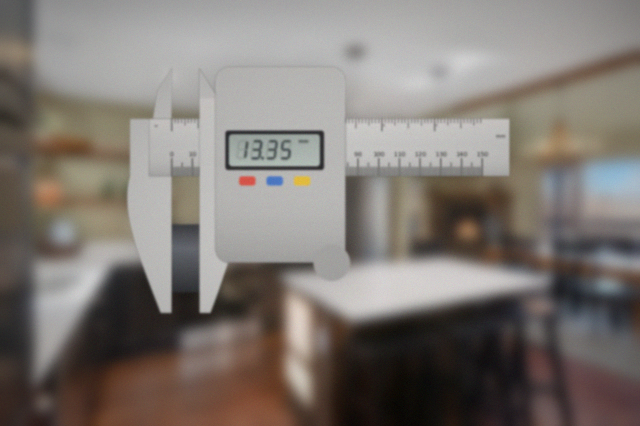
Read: 13.35,mm
